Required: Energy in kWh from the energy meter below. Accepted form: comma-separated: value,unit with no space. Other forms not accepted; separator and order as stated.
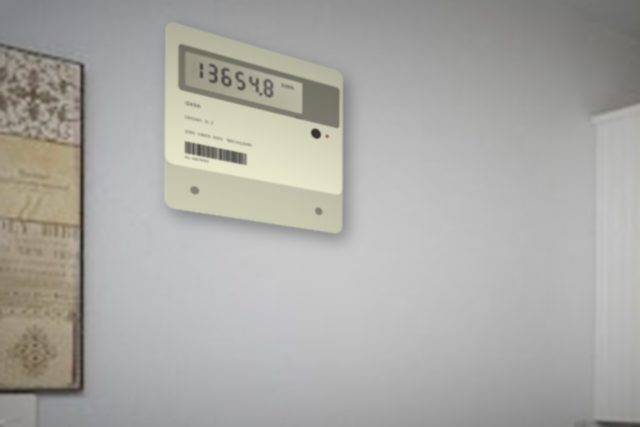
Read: 13654.8,kWh
